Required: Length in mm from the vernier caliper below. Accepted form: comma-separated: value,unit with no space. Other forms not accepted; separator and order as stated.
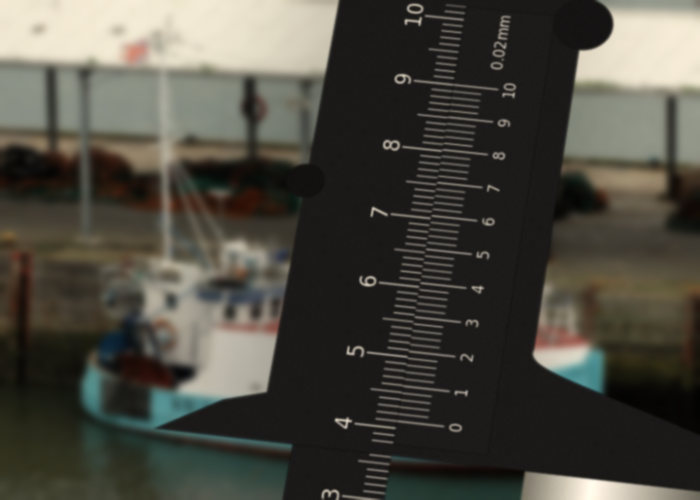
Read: 41.0,mm
